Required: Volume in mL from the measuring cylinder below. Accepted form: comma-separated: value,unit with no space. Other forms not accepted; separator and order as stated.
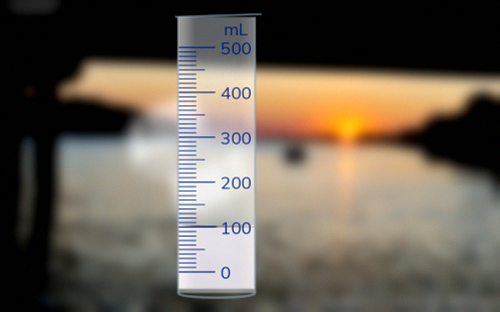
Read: 100,mL
